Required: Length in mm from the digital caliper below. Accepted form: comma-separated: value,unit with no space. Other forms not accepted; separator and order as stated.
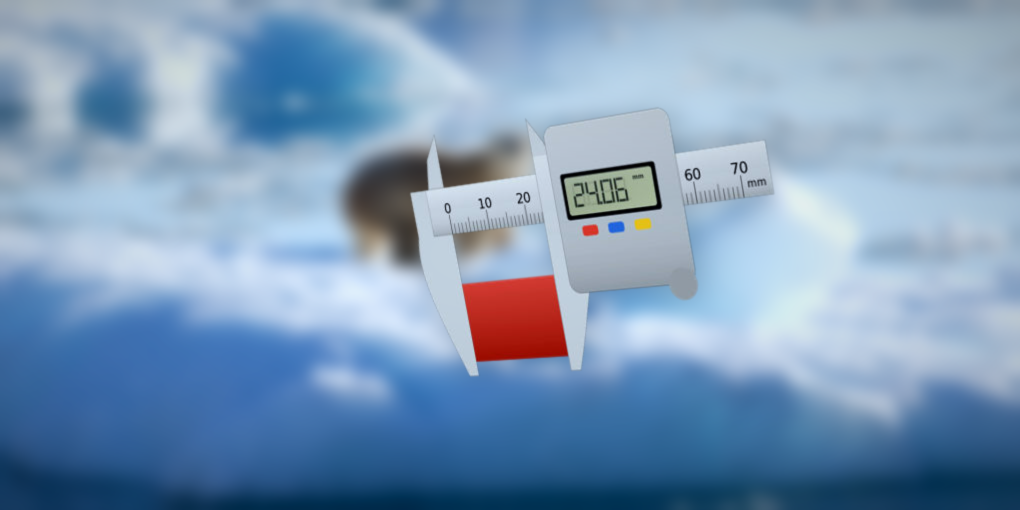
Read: 24.06,mm
